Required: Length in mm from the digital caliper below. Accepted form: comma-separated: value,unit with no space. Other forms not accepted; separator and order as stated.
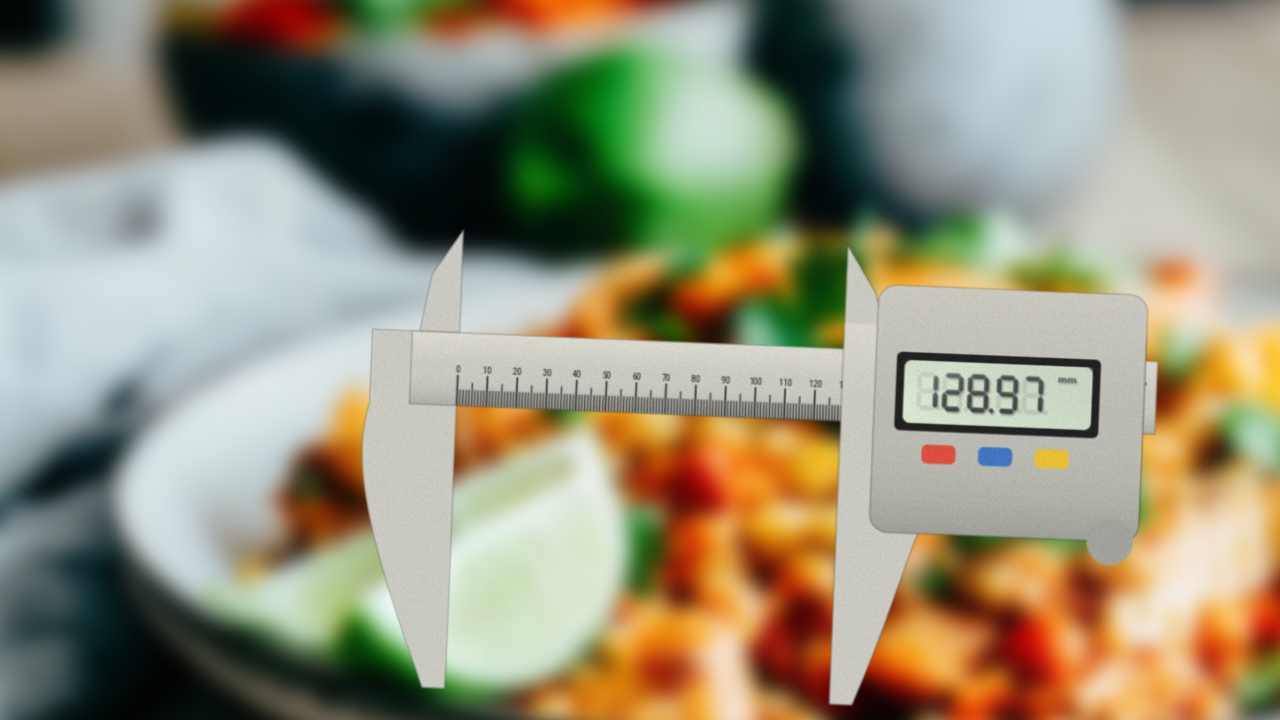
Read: 128.97,mm
